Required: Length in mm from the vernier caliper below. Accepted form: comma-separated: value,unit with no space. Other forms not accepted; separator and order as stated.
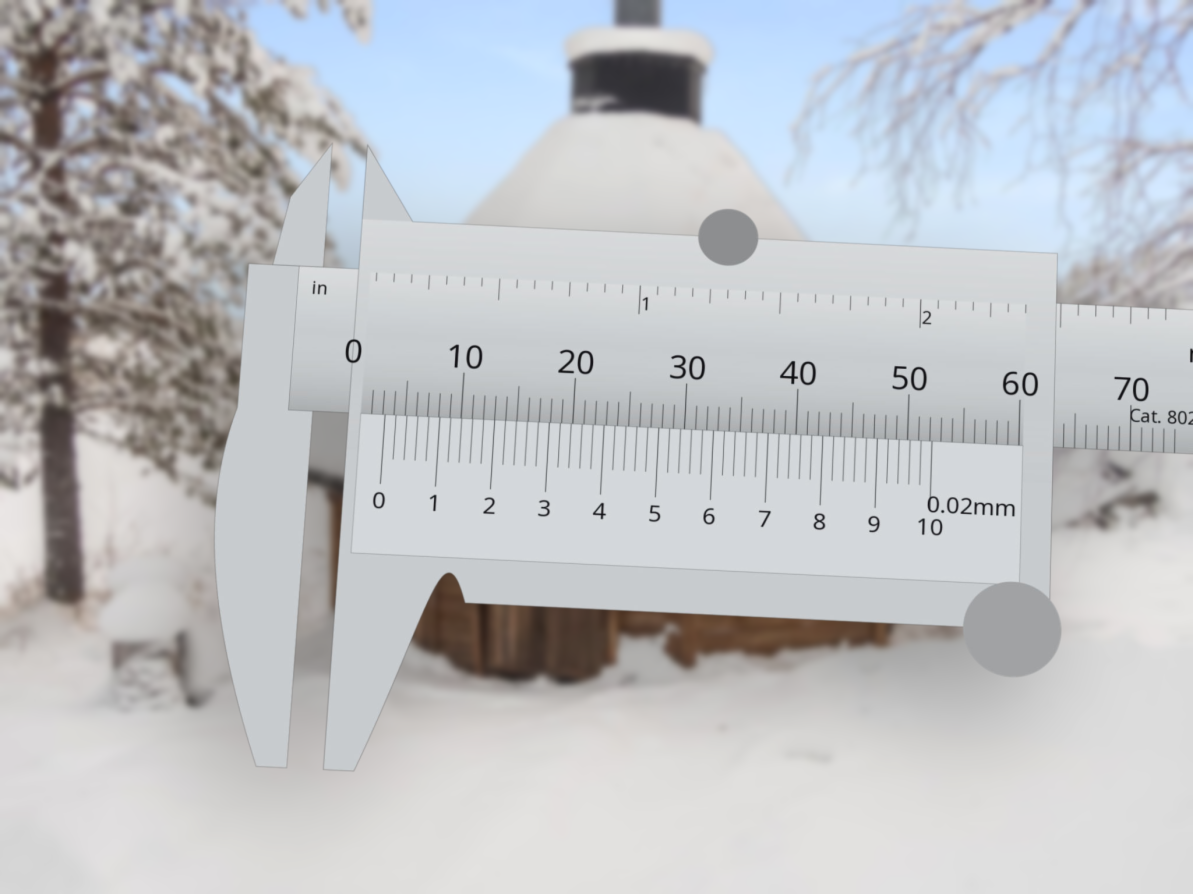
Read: 3.2,mm
